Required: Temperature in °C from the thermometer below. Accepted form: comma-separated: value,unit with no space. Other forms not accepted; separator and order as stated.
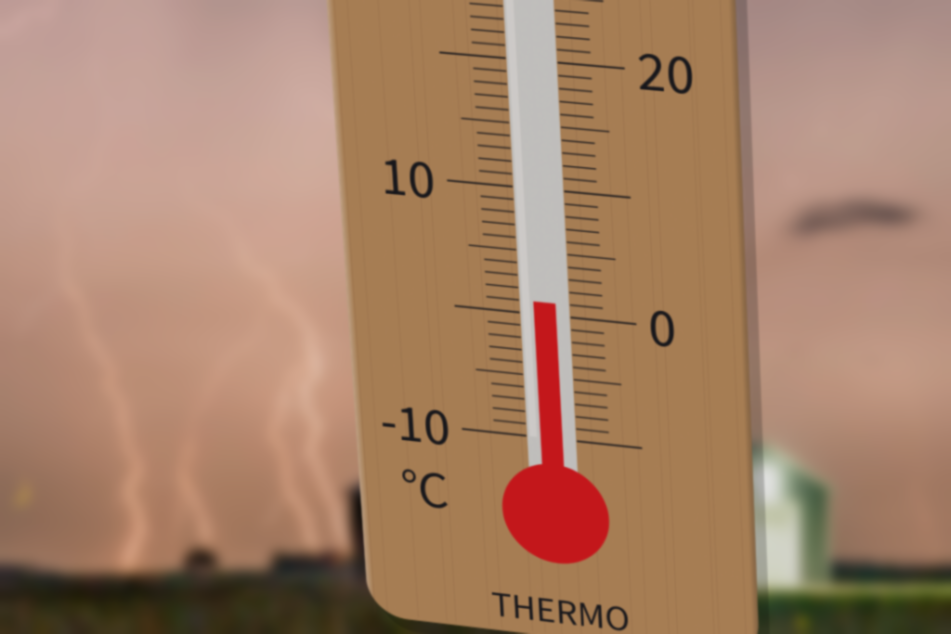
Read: 1,°C
